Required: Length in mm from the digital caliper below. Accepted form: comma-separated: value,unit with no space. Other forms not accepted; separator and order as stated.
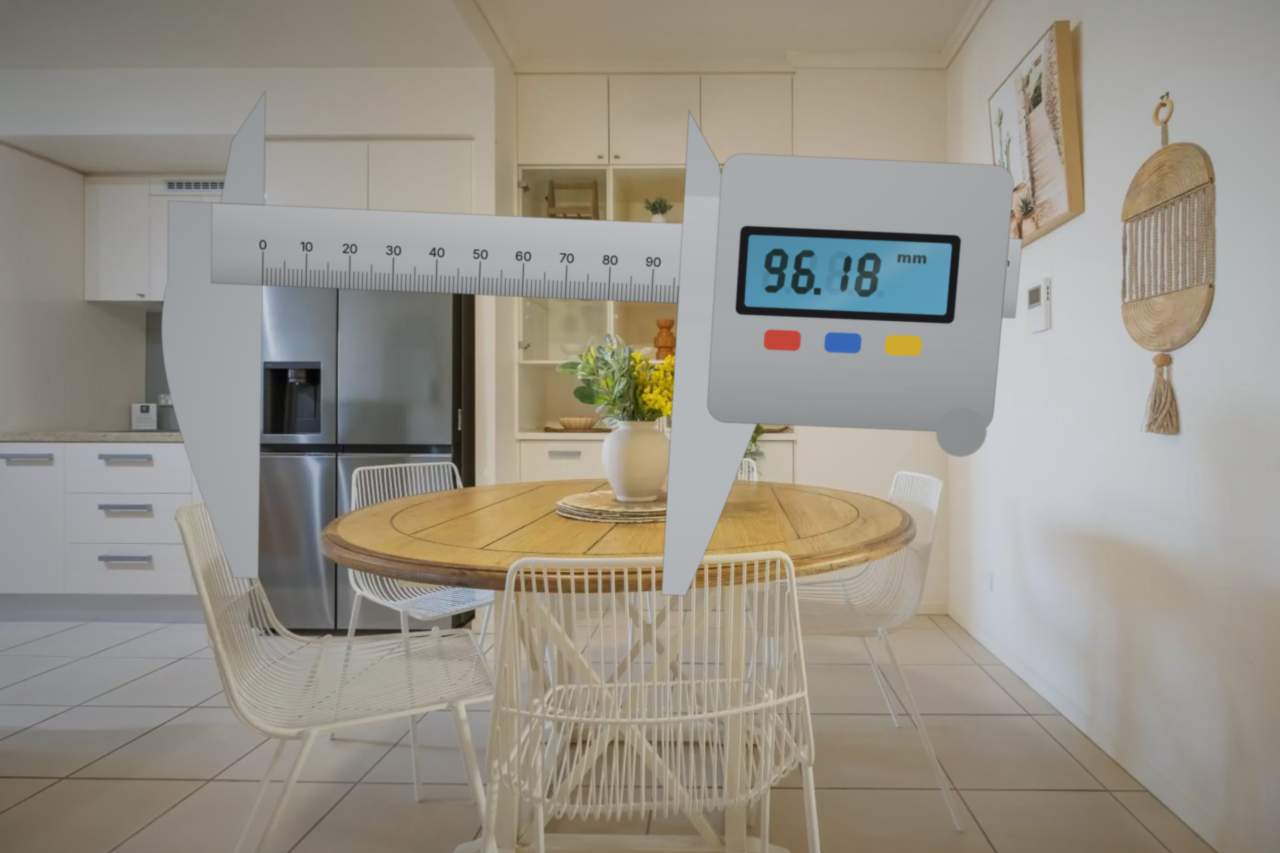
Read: 96.18,mm
